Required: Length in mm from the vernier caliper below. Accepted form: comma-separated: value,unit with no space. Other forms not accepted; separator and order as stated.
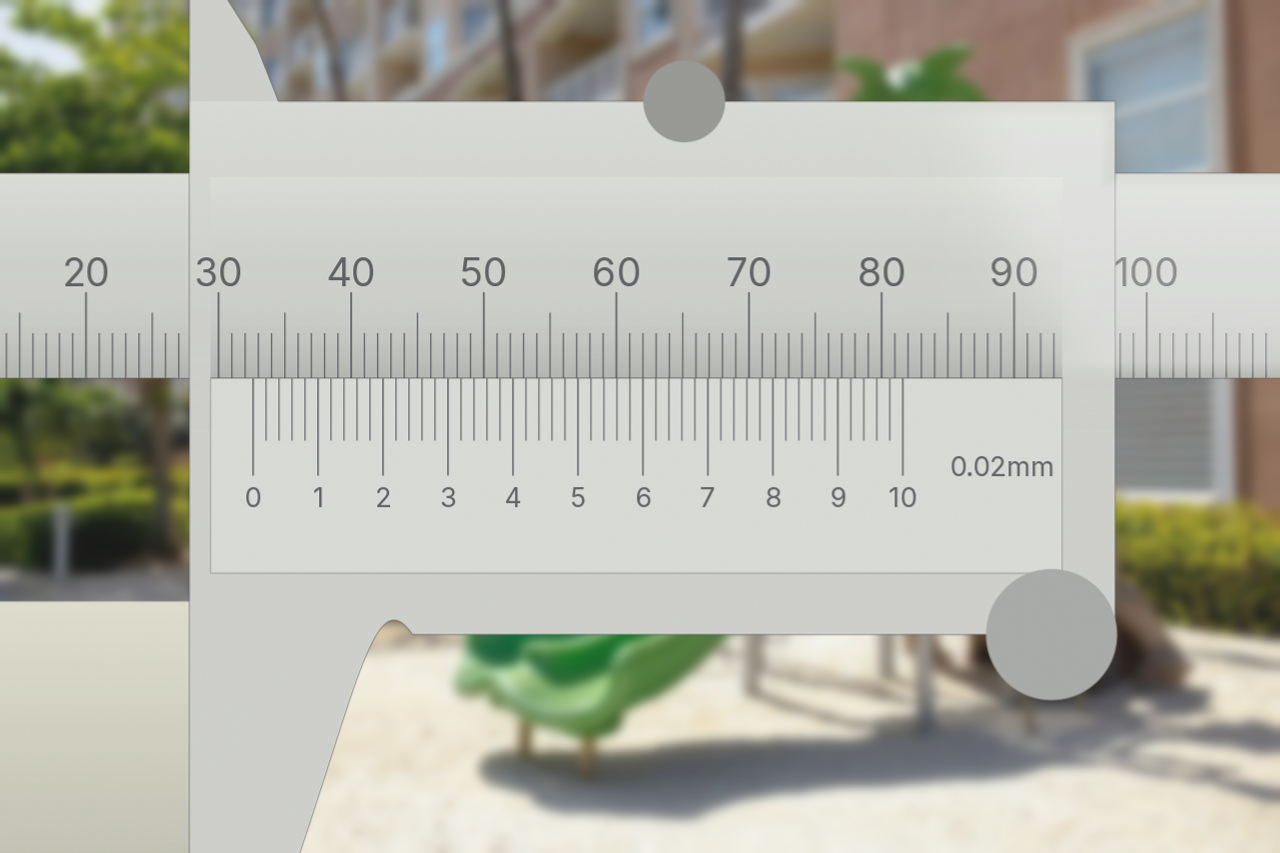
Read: 32.6,mm
